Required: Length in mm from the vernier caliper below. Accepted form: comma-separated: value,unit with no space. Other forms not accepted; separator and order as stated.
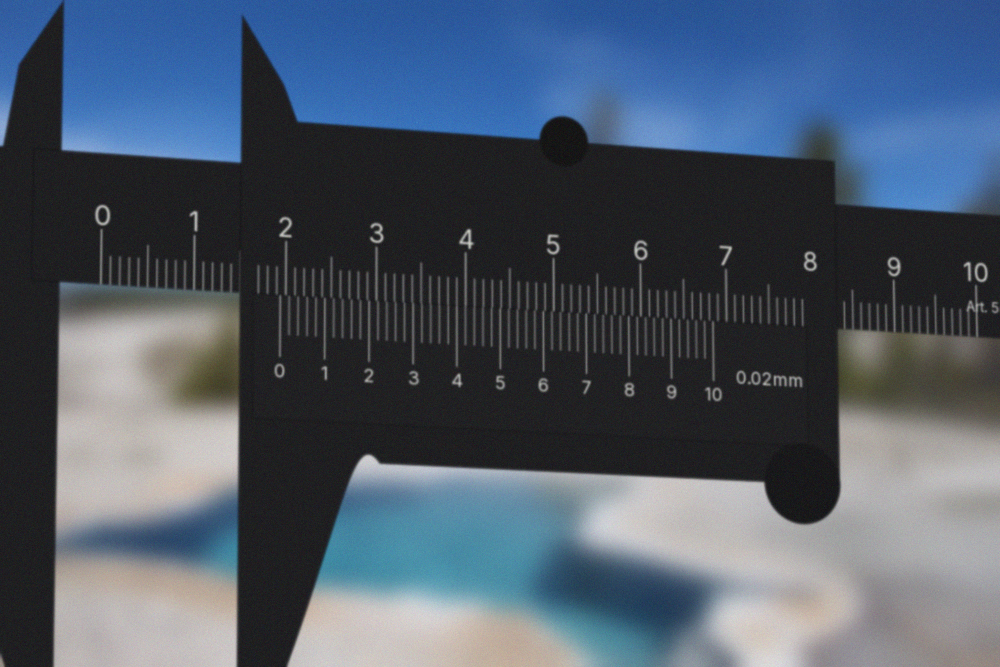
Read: 19.4,mm
